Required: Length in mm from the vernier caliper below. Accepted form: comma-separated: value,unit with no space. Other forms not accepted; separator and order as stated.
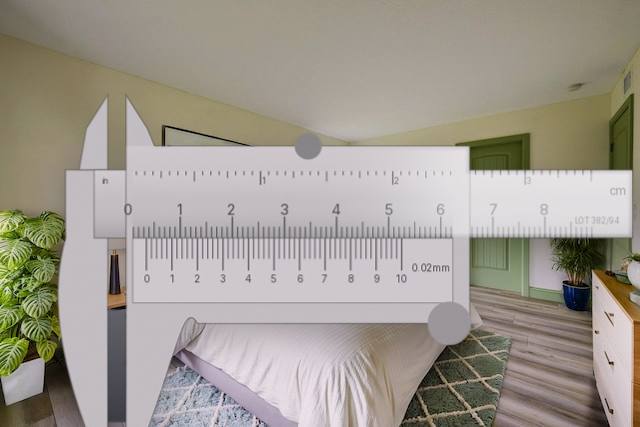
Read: 3.5,mm
